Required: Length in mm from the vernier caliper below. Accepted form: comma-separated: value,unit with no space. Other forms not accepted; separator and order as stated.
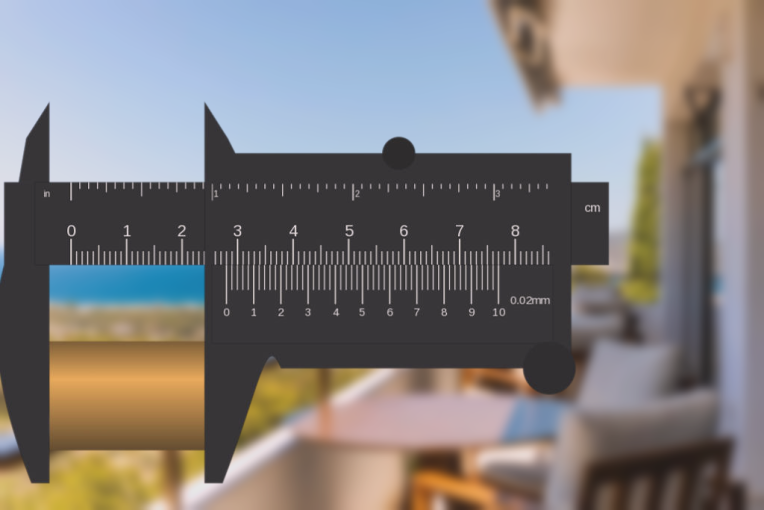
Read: 28.0,mm
